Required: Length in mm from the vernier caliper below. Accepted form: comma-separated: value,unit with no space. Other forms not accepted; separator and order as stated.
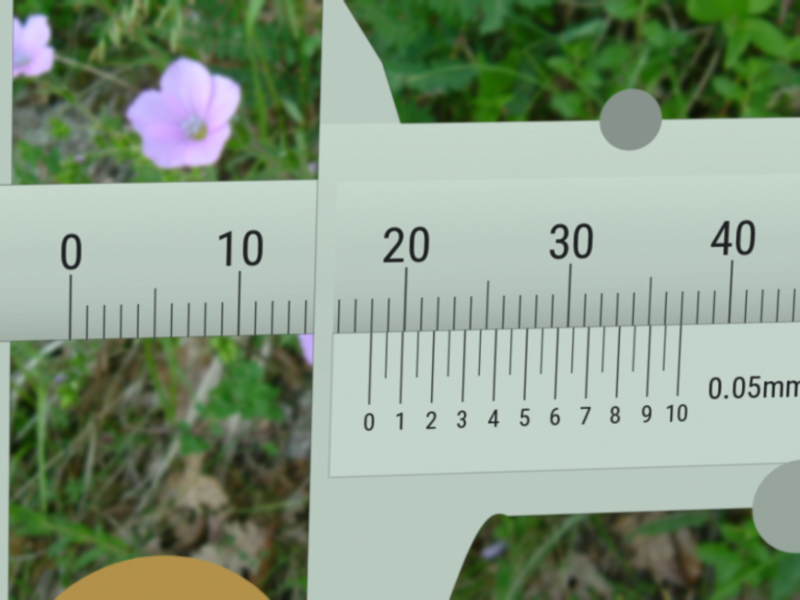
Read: 18.0,mm
